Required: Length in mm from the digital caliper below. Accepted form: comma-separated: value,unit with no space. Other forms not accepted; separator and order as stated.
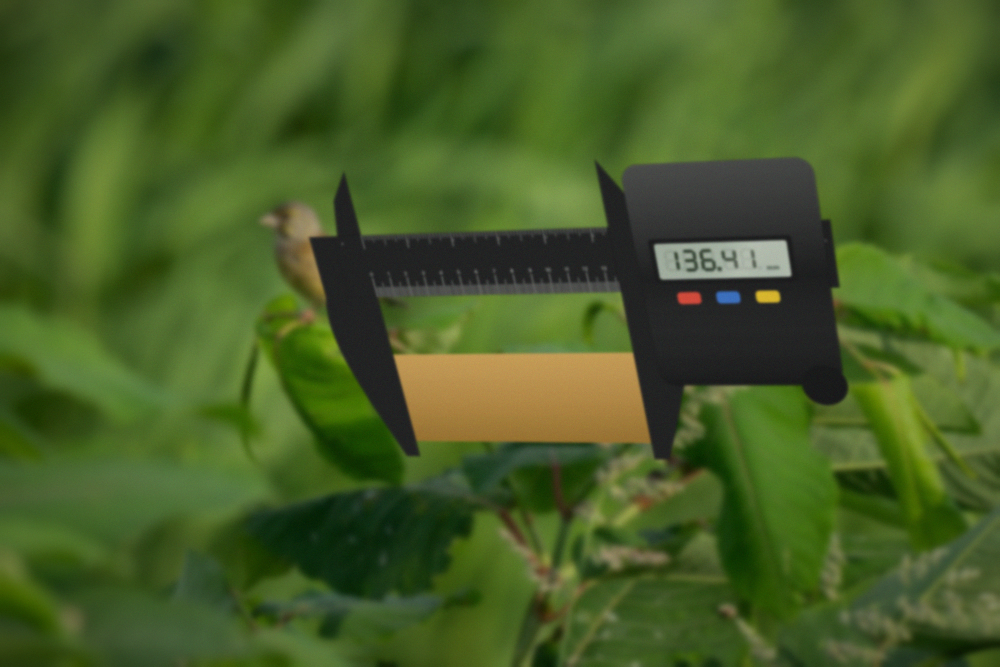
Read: 136.41,mm
